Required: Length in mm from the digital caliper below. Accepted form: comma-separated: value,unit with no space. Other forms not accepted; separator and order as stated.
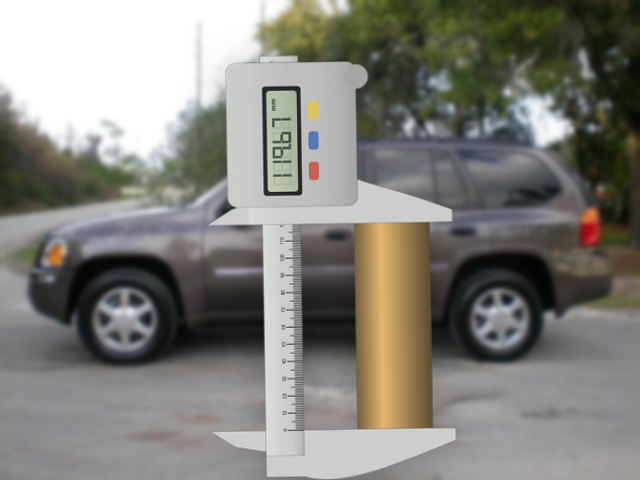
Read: 119.67,mm
